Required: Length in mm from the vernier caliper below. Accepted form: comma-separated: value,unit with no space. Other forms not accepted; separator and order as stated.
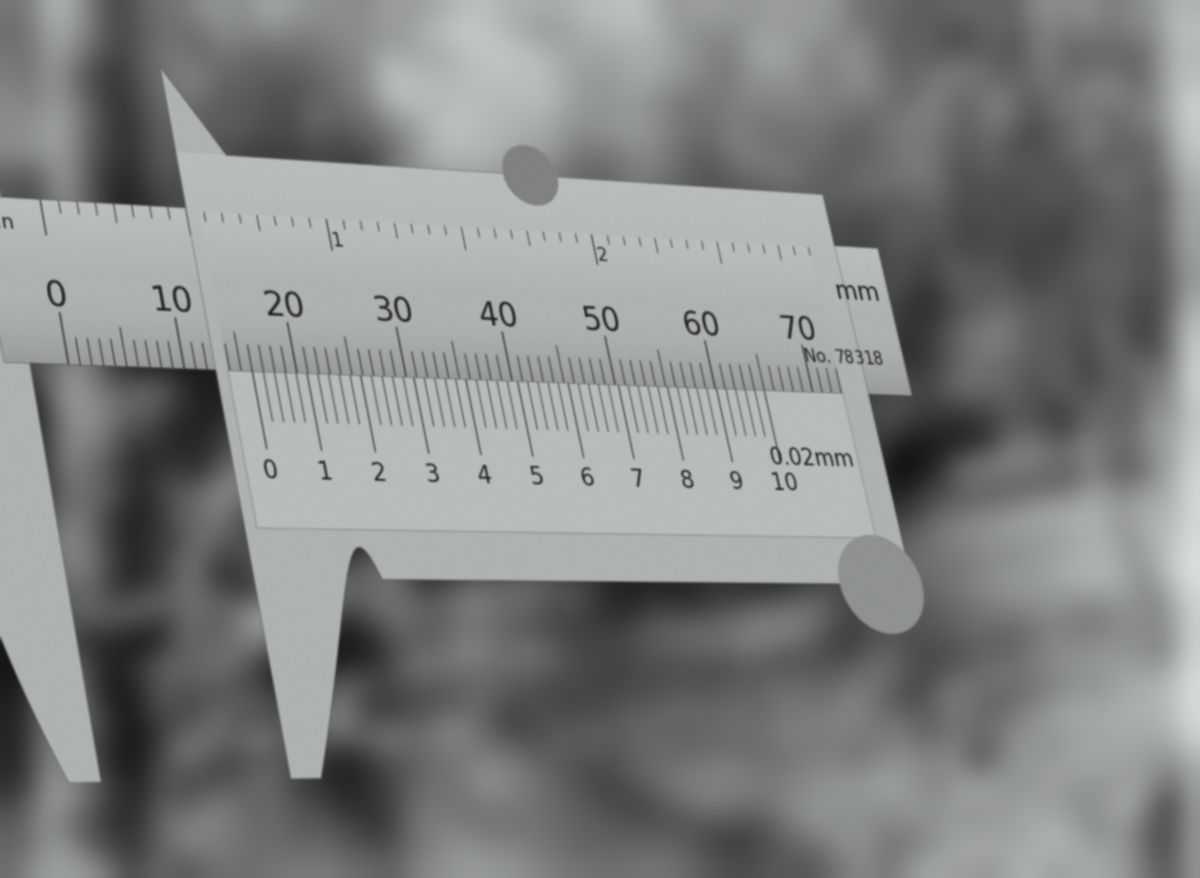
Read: 16.0,mm
